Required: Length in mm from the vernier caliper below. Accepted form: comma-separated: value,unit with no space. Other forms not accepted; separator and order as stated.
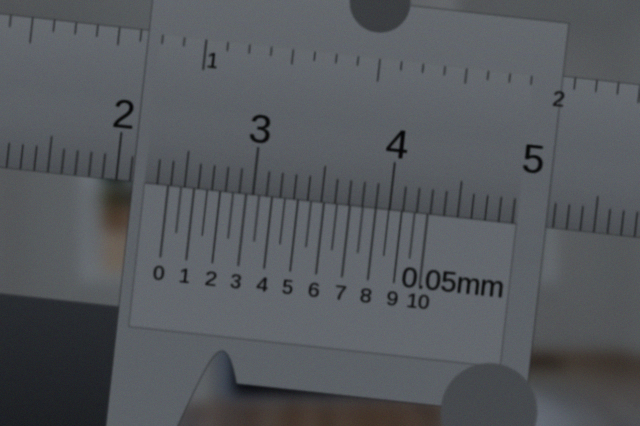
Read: 23.8,mm
